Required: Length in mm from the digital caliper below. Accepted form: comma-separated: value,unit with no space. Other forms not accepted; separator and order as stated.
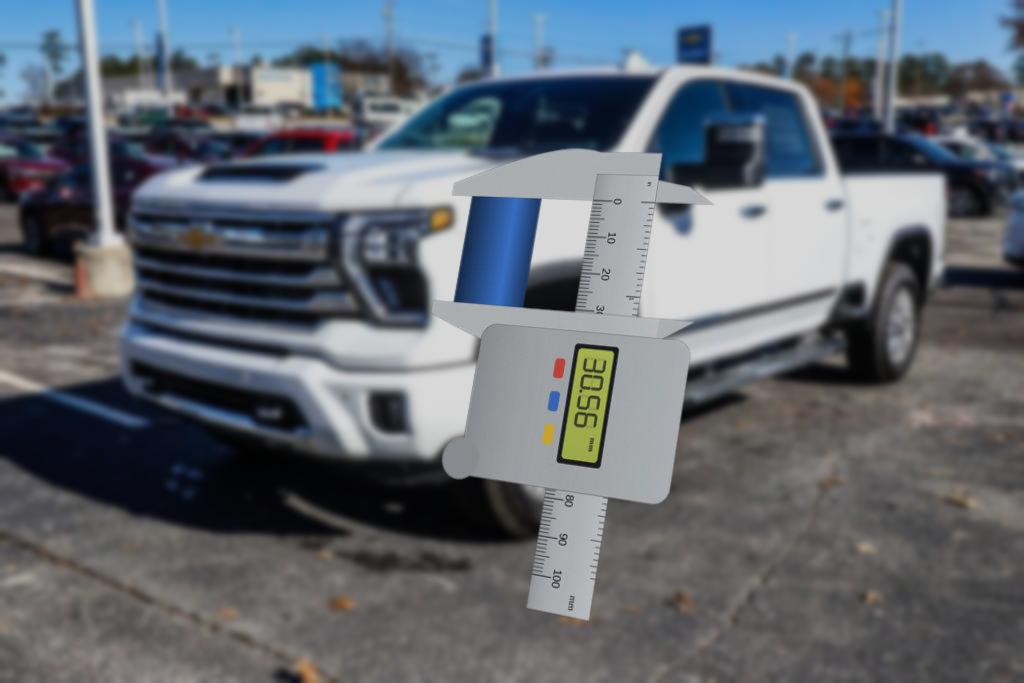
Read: 30.56,mm
